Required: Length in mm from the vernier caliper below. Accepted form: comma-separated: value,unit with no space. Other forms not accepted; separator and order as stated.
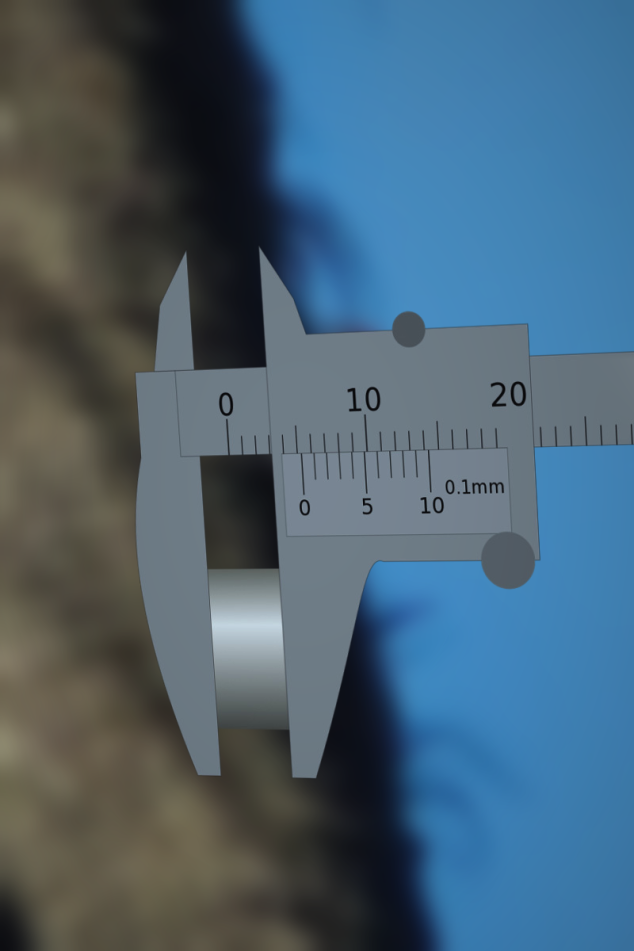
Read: 5.3,mm
